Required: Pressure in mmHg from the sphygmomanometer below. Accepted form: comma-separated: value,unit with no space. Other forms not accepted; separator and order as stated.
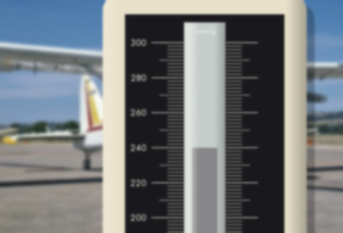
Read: 240,mmHg
